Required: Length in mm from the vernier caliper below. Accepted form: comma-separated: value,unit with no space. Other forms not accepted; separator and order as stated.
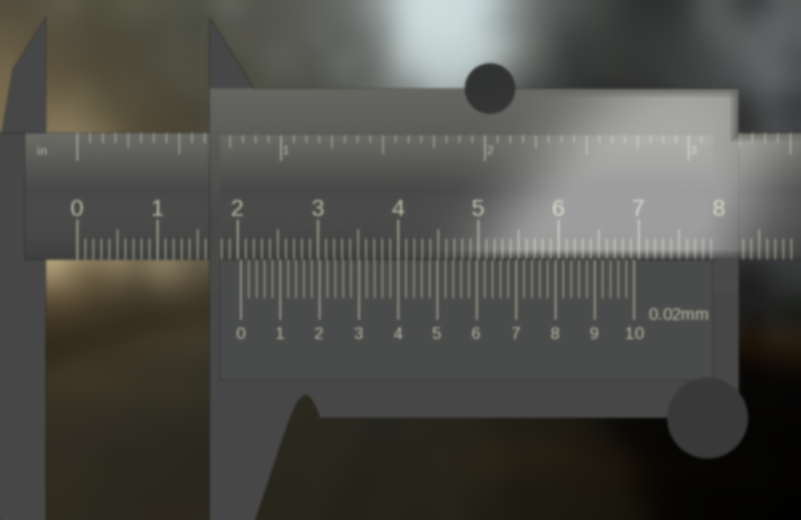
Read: 20.4,mm
